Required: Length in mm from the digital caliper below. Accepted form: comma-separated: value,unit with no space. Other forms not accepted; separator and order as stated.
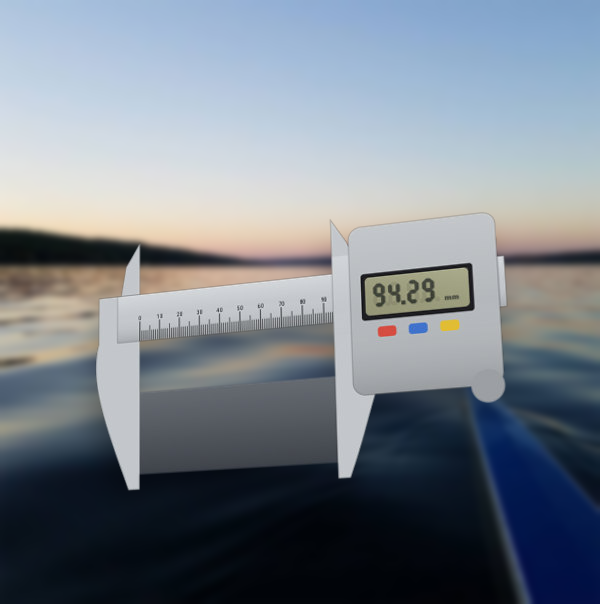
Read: 94.29,mm
